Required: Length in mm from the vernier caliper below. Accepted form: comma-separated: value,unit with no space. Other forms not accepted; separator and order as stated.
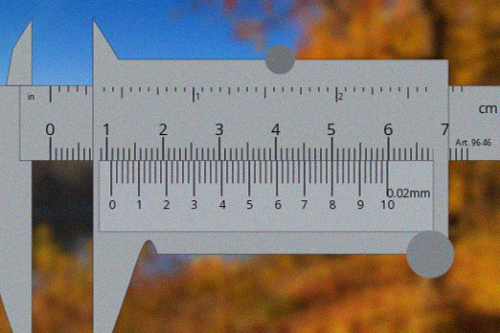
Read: 10.8,mm
